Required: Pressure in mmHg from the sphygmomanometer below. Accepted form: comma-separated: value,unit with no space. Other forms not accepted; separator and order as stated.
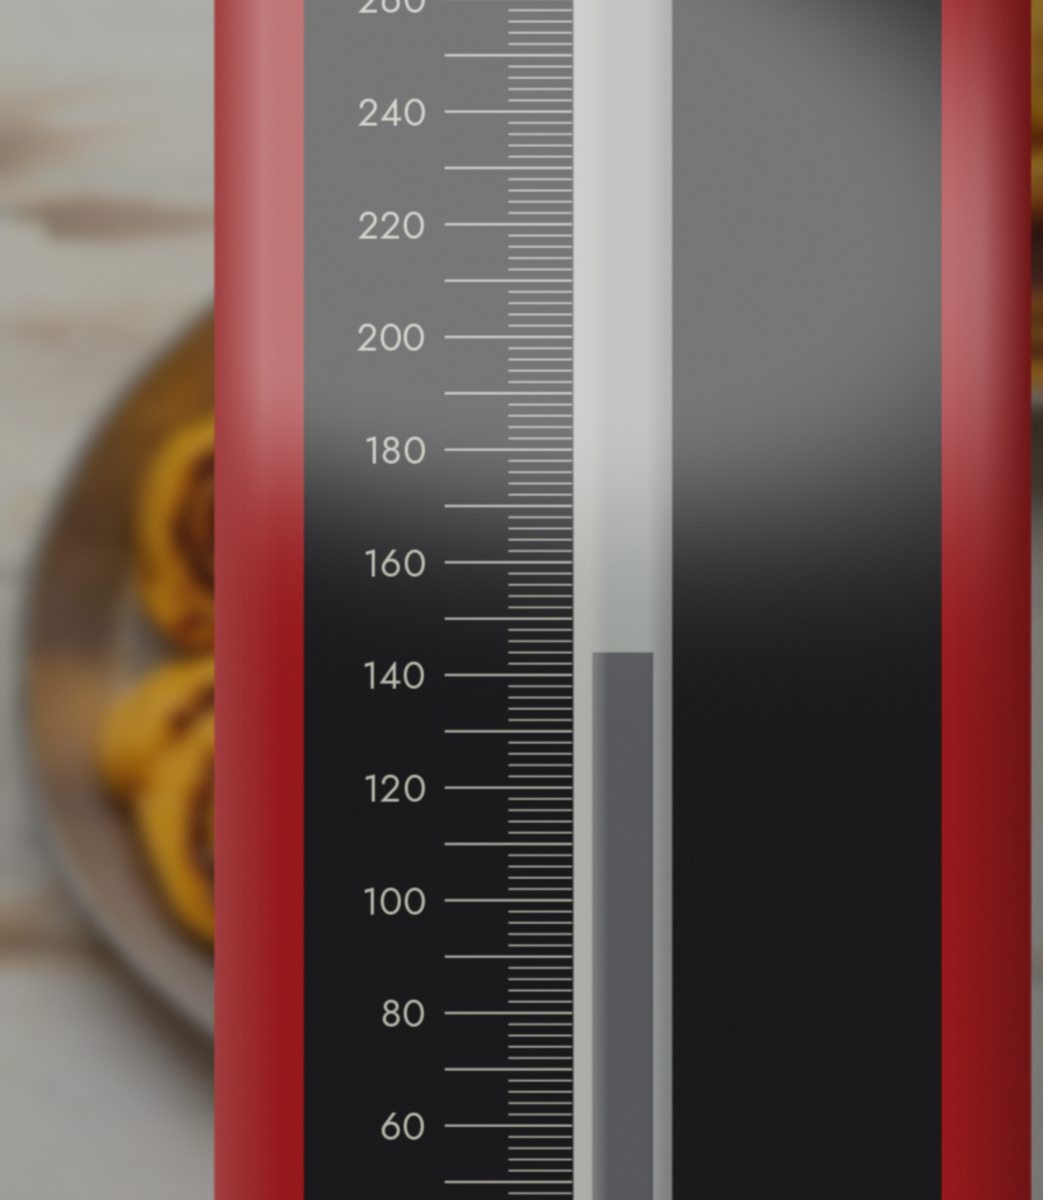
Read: 144,mmHg
